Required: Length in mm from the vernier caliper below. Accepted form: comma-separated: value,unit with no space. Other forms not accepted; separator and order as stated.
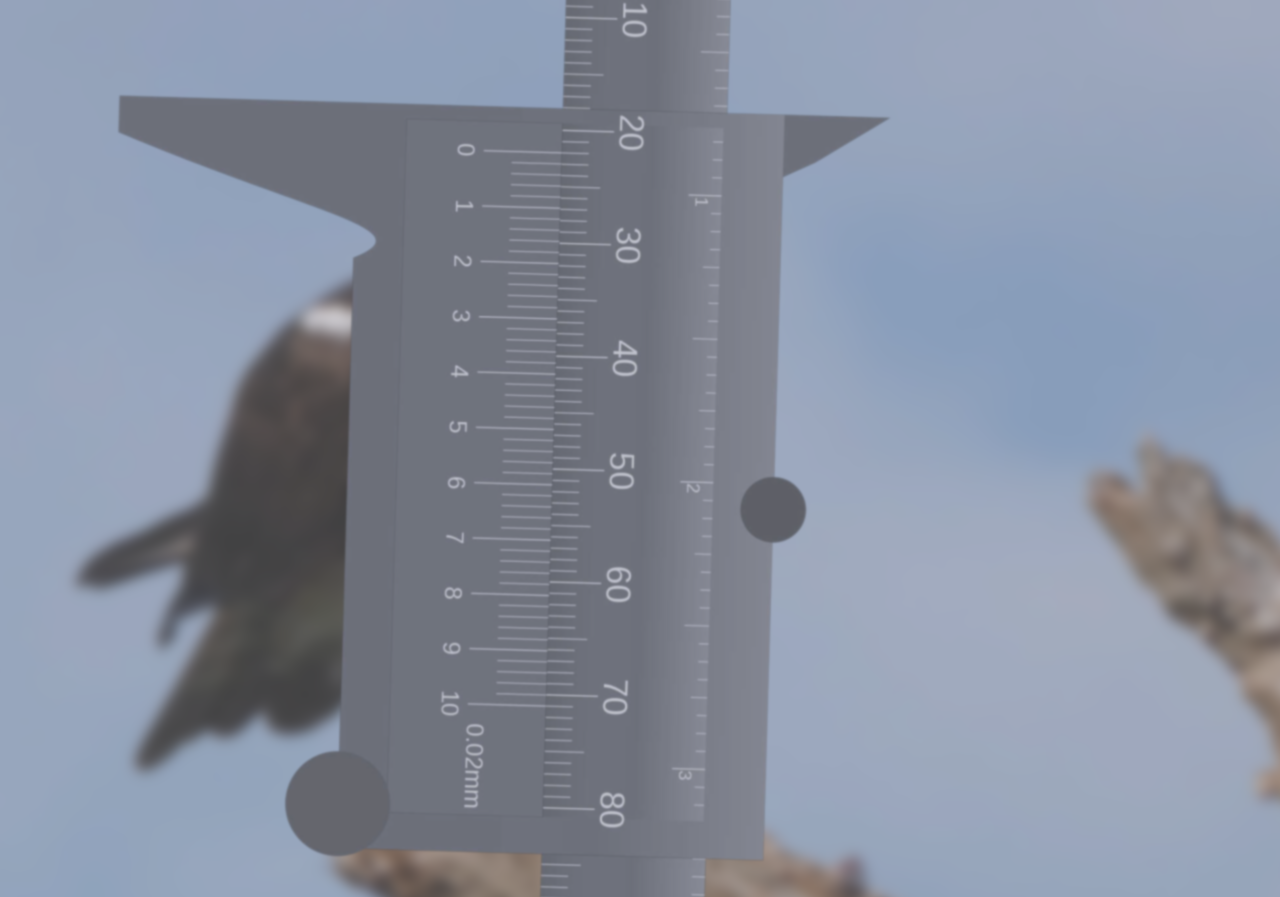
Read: 22.0,mm
